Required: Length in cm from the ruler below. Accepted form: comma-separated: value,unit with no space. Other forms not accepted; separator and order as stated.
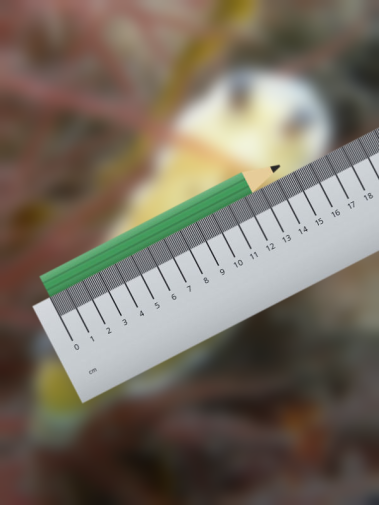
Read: 14.5,cm
